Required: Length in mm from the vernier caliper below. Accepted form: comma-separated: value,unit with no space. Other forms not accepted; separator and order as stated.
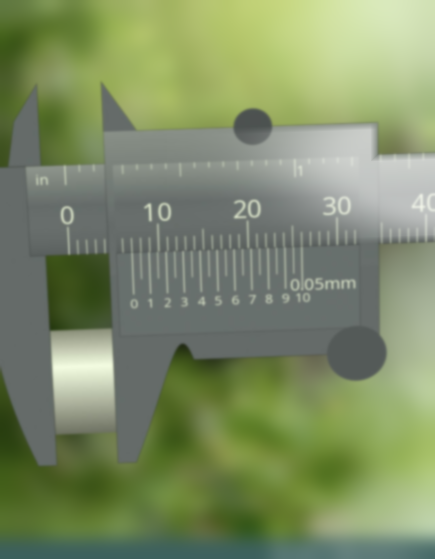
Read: 7.0,mm
